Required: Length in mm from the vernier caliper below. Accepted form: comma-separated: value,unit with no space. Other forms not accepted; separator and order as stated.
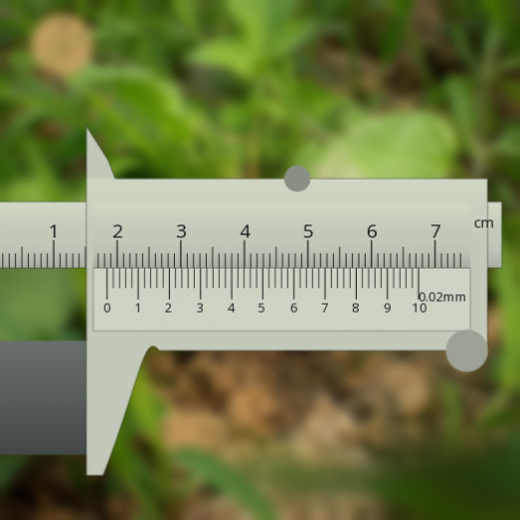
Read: 18.4,mm
